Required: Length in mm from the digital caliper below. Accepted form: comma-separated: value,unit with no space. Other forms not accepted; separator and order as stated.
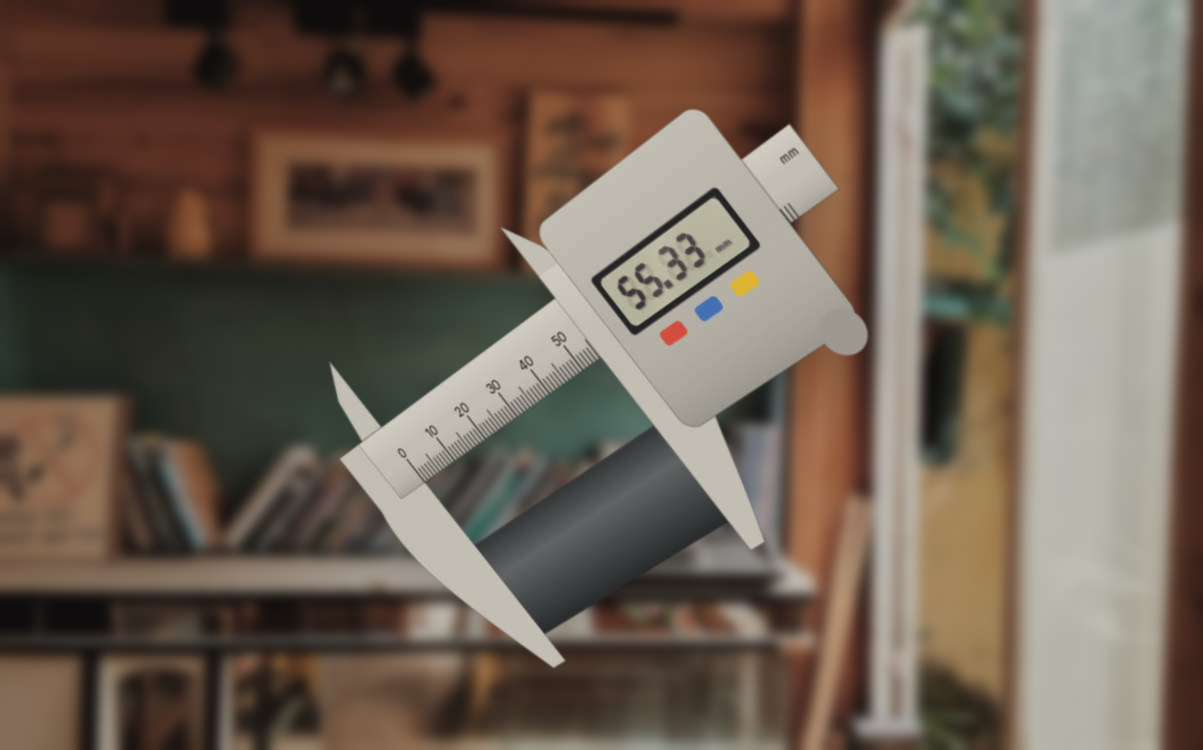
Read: 55.33,mm
